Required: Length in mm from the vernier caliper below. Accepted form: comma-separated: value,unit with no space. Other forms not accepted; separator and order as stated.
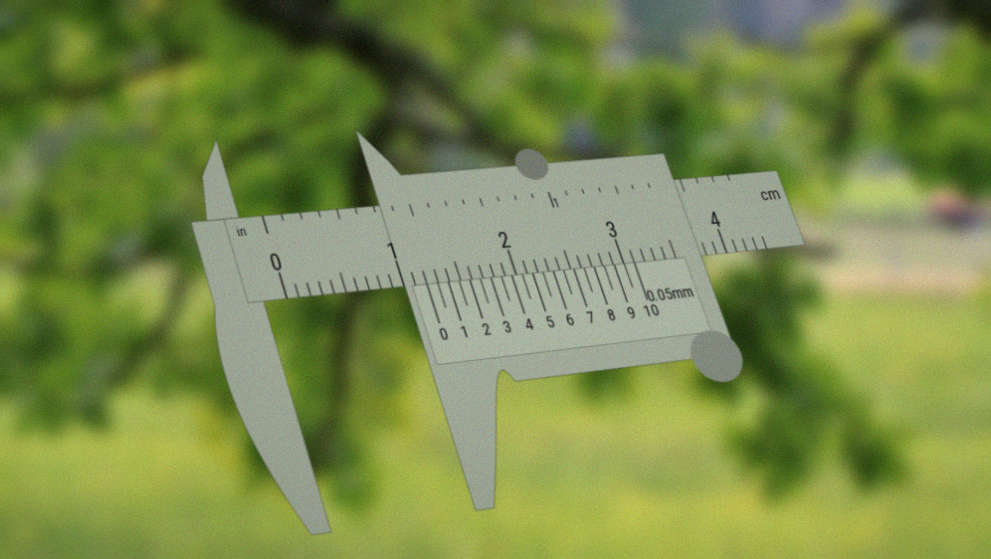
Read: 12.0,mm
